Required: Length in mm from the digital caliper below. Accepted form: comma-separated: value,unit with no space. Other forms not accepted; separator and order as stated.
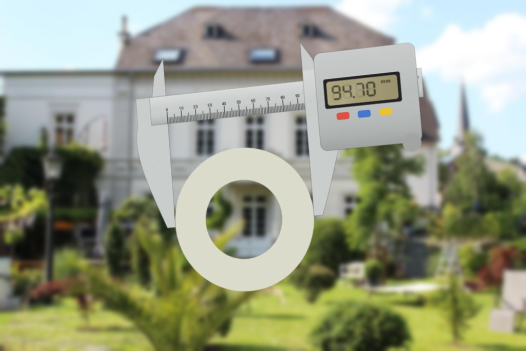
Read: 94.70,mm
